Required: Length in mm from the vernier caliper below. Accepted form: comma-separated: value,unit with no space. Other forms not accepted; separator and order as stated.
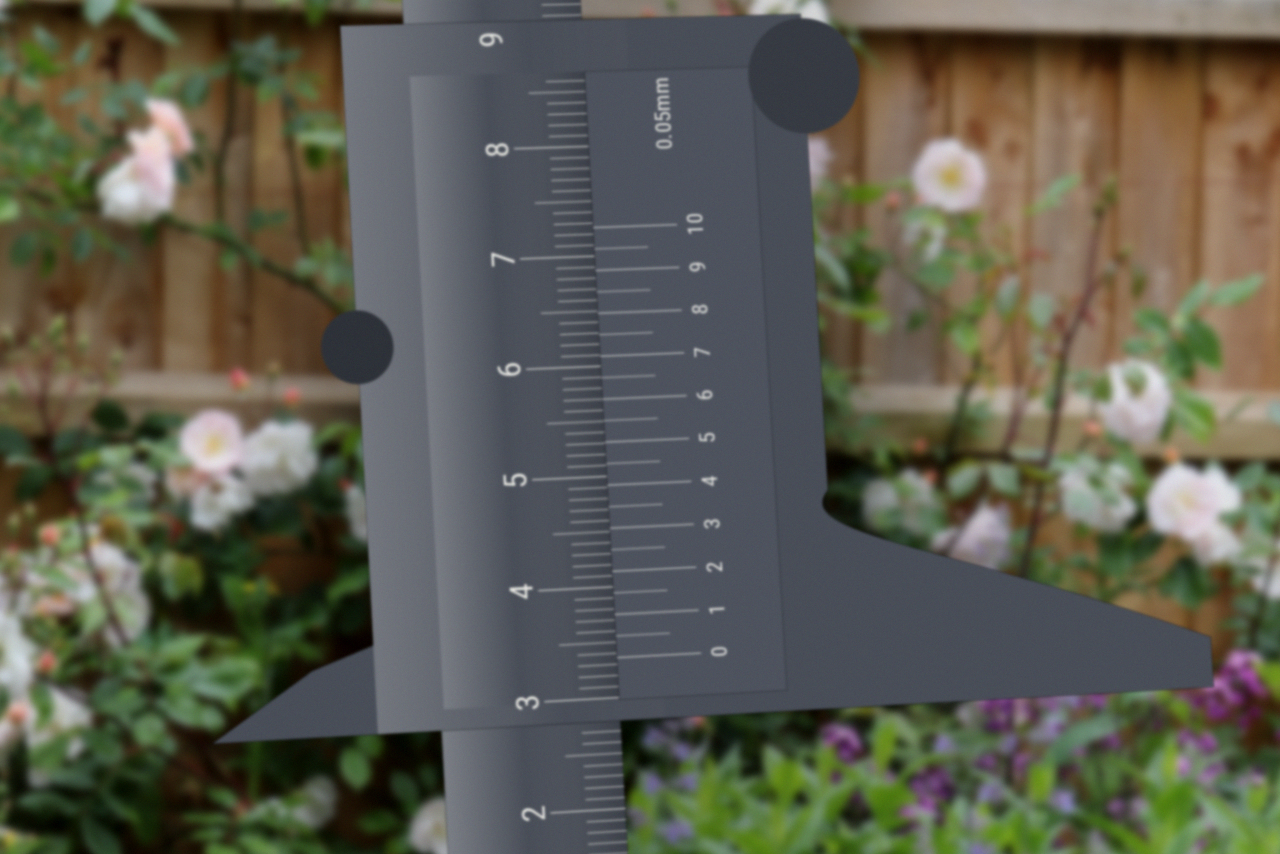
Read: 33.6,mm
